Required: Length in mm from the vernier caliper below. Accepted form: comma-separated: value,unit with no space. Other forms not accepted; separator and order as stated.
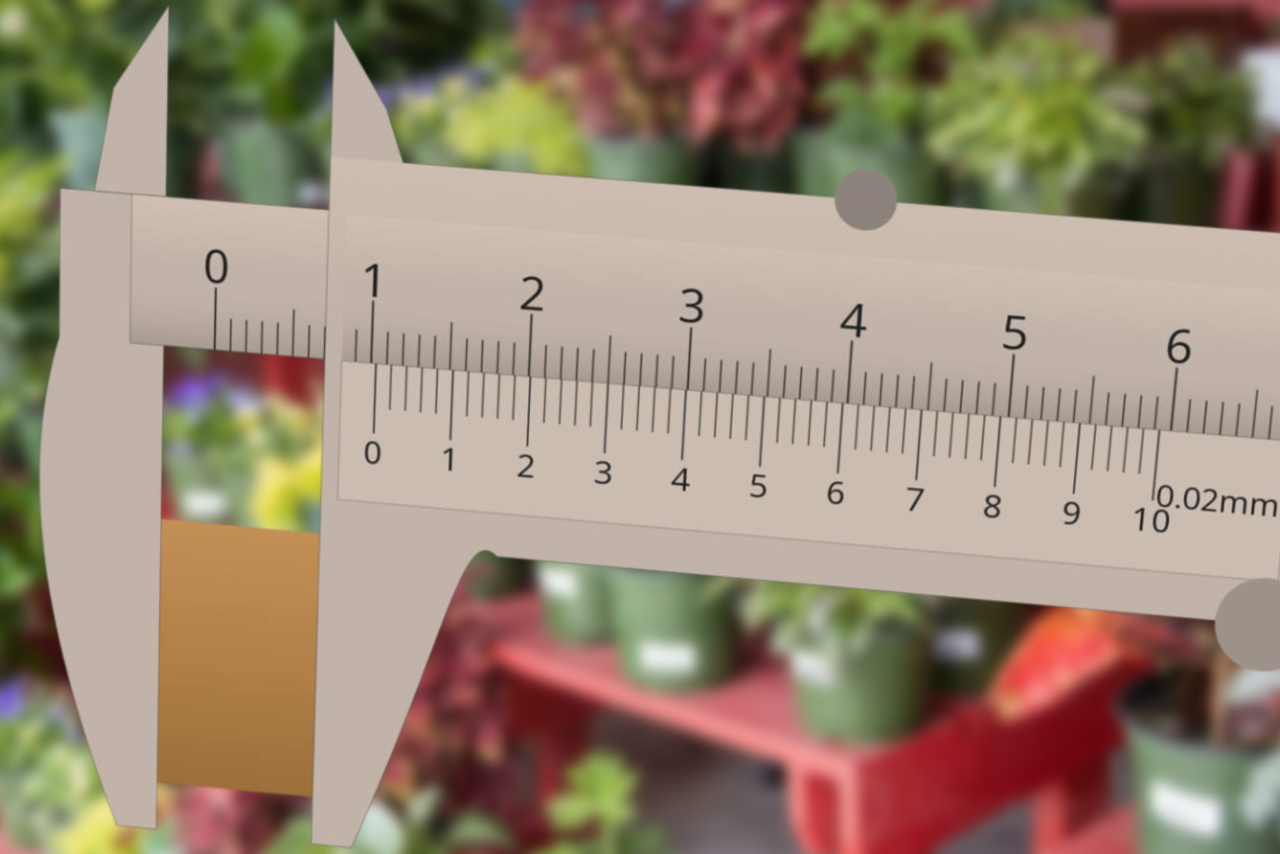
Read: 10.3,mm
